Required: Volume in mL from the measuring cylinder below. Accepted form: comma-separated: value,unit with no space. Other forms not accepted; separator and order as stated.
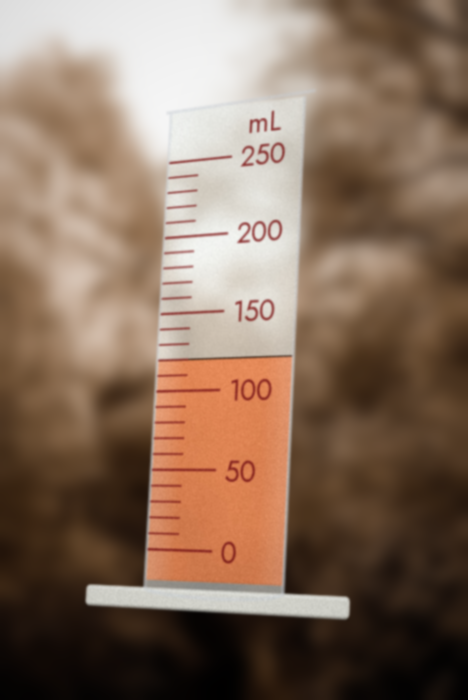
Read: 120,mL
